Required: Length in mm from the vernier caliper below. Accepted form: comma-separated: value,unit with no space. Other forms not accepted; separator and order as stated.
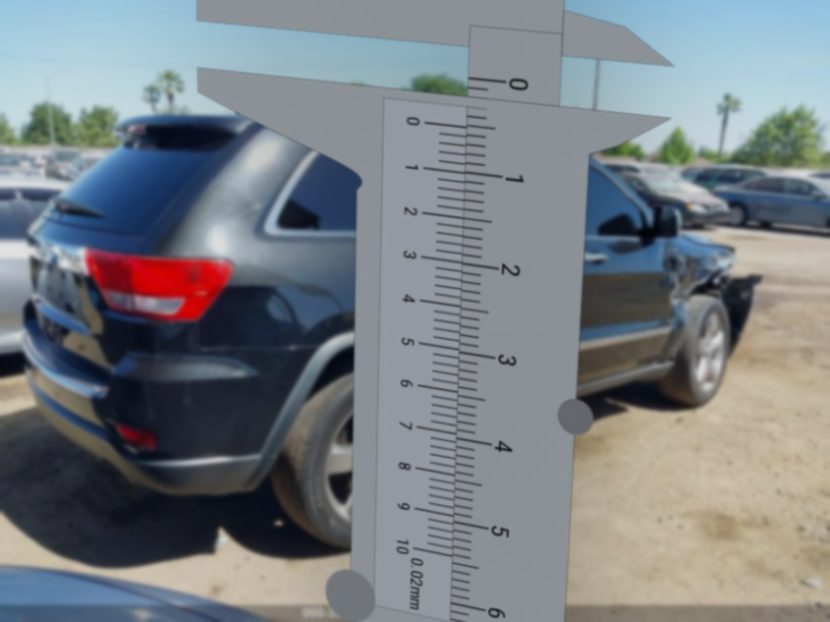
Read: 5.2,mm
